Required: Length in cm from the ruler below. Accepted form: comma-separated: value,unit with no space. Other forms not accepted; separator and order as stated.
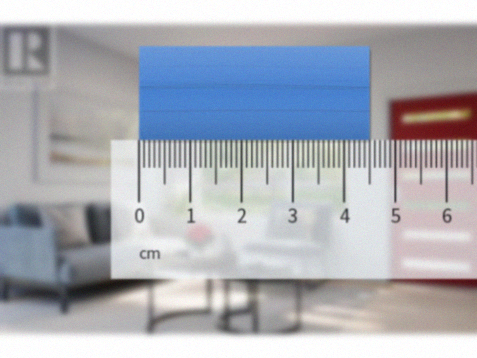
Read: 4.5,cm
